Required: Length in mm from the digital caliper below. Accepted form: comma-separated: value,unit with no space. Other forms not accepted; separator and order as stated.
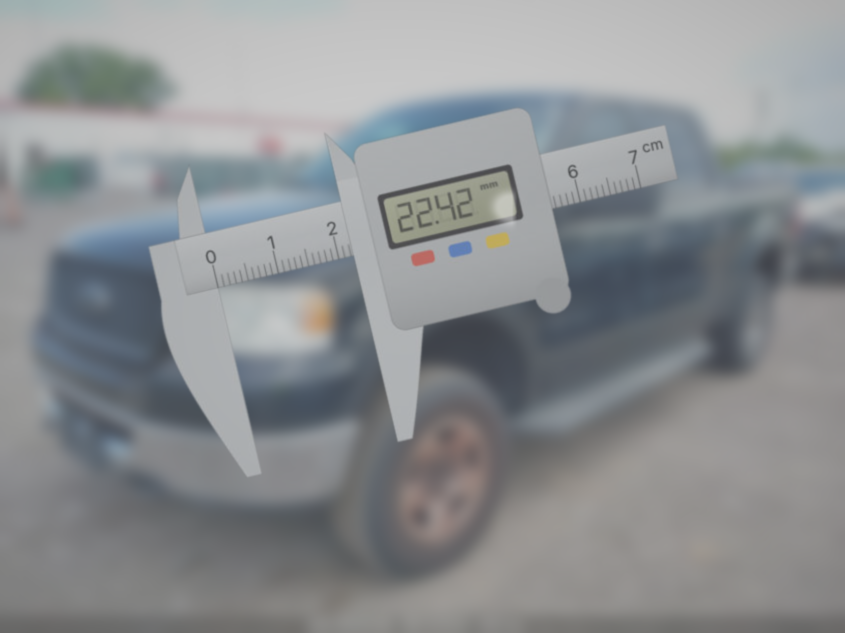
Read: 22.42,mm
